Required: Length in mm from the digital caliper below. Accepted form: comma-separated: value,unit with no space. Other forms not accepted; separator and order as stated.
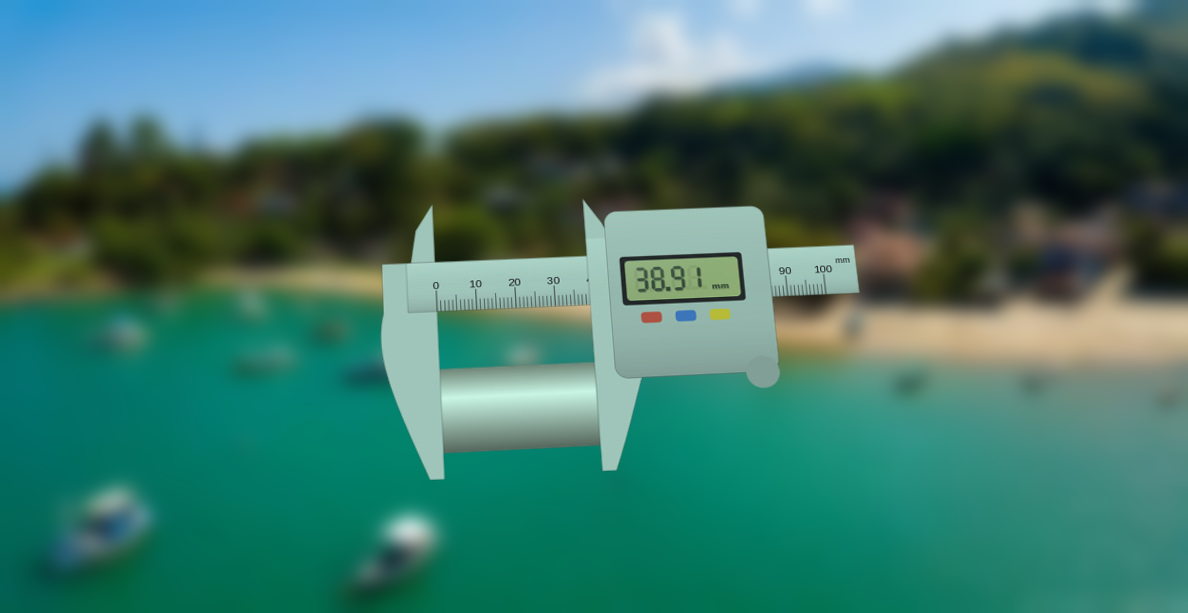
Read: 38.91,mm
